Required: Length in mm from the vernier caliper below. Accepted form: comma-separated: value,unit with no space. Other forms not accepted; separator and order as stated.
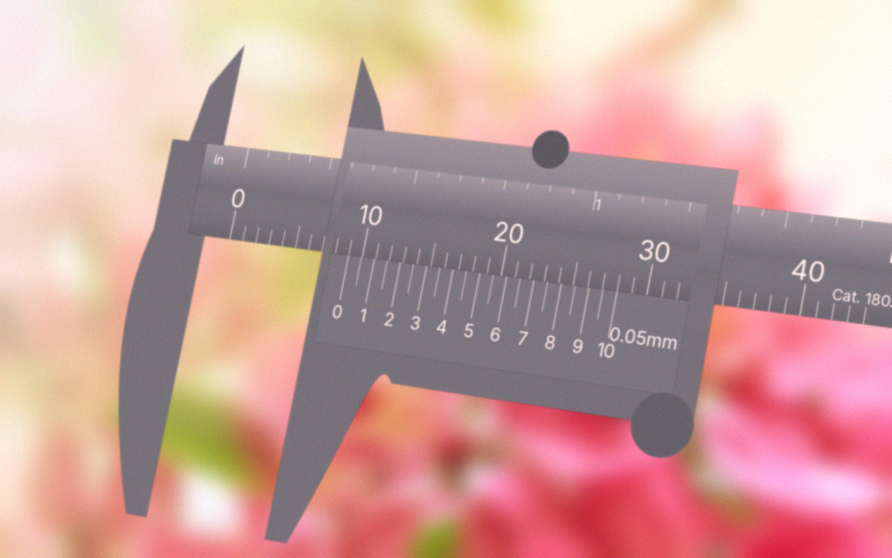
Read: 9.0,mm
